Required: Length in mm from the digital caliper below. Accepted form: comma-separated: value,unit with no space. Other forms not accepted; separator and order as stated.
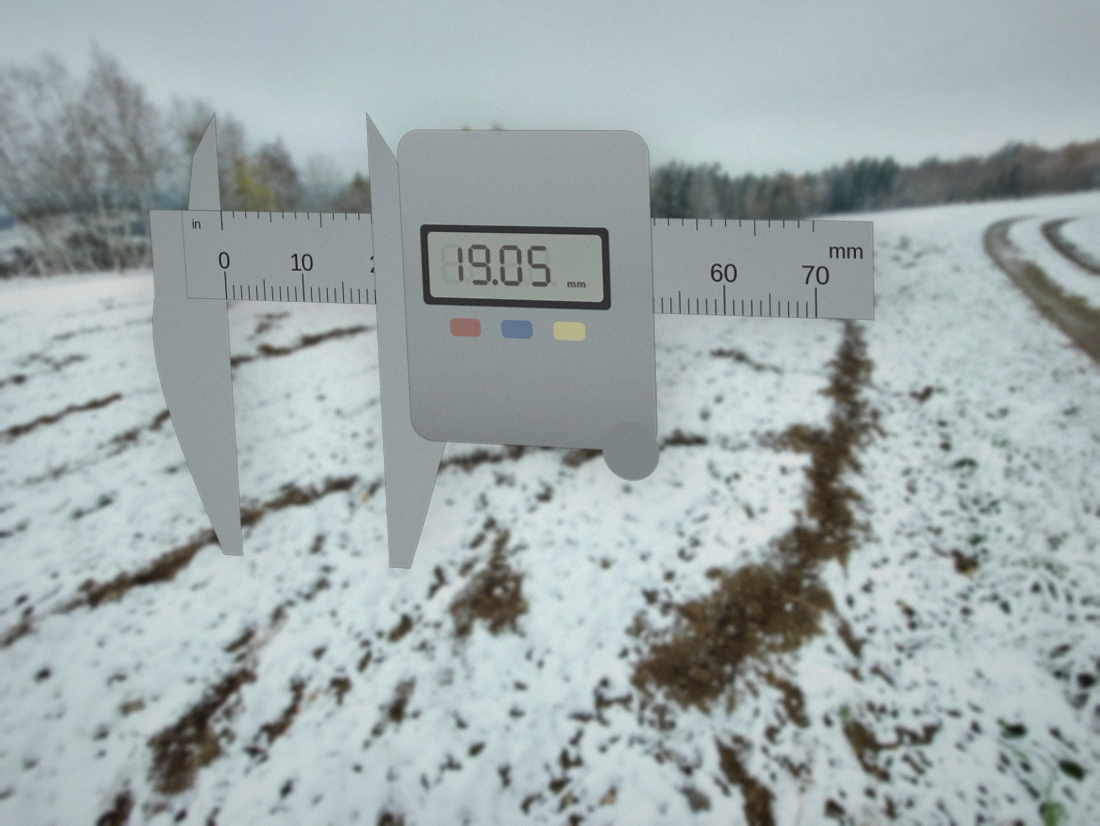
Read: 19.05,mm
